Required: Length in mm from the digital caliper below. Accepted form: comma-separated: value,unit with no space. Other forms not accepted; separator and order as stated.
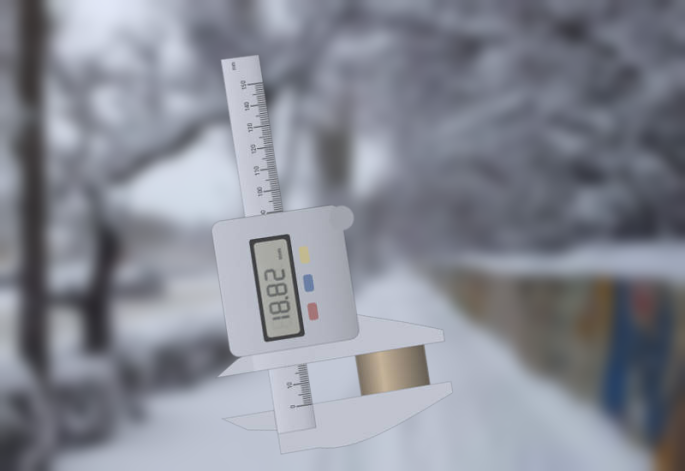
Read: 18.82,mm
